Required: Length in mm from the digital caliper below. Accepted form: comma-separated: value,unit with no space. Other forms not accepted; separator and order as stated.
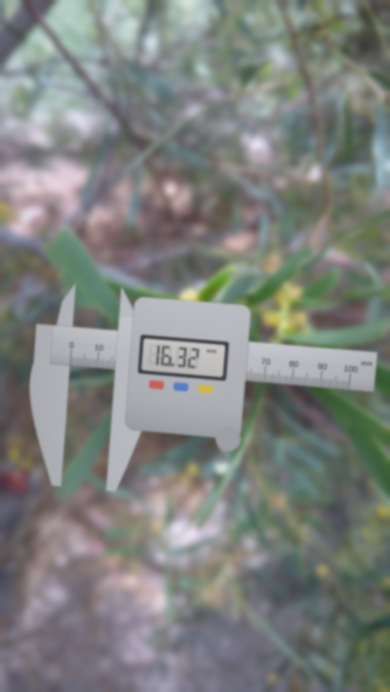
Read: 16.32,mm
